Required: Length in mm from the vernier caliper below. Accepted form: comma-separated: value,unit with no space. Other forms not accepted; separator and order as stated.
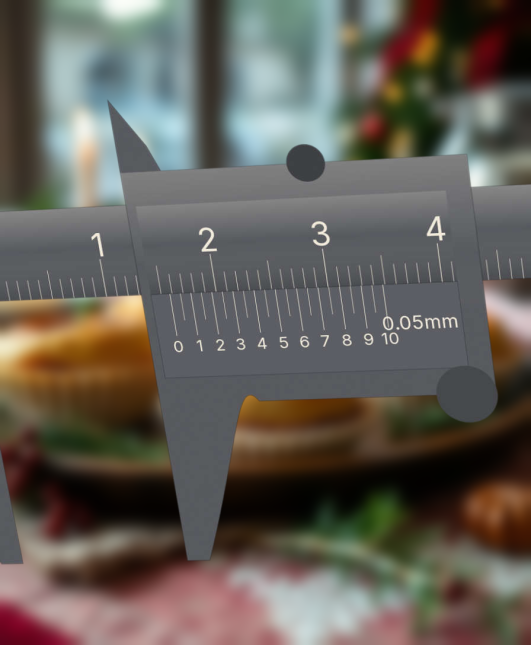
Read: 15.8,mm
